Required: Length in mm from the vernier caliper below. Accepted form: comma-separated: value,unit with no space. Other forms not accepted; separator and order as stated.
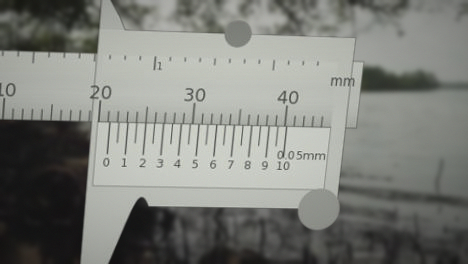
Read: 21.2,mm
